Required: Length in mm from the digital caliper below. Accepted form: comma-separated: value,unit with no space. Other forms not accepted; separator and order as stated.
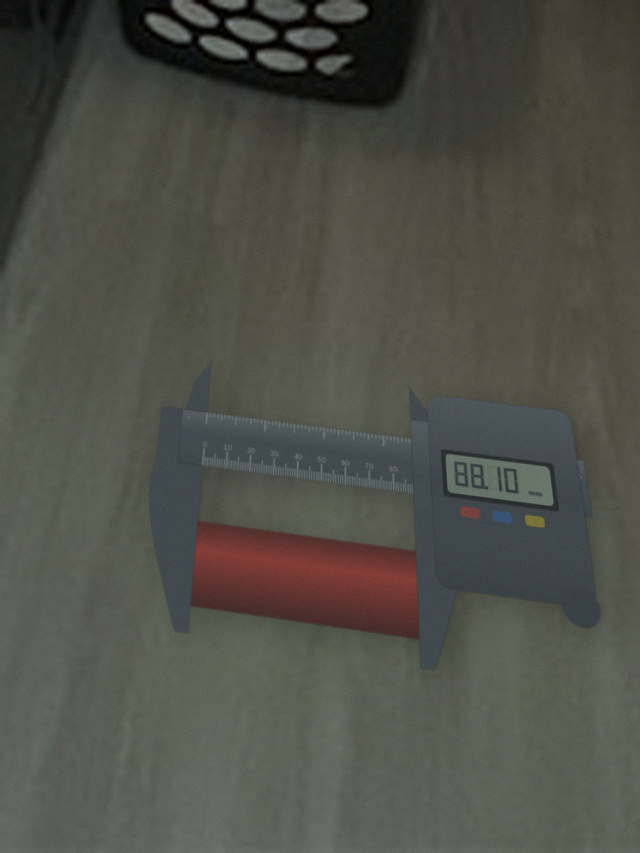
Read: 88.10,mm
